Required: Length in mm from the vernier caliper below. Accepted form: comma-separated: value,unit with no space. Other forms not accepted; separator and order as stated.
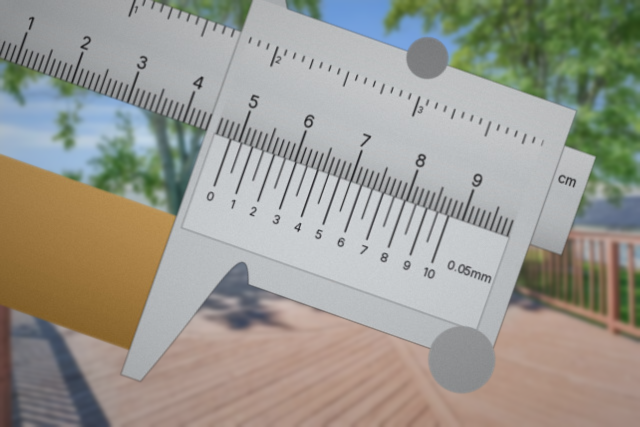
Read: 48.5,mm
